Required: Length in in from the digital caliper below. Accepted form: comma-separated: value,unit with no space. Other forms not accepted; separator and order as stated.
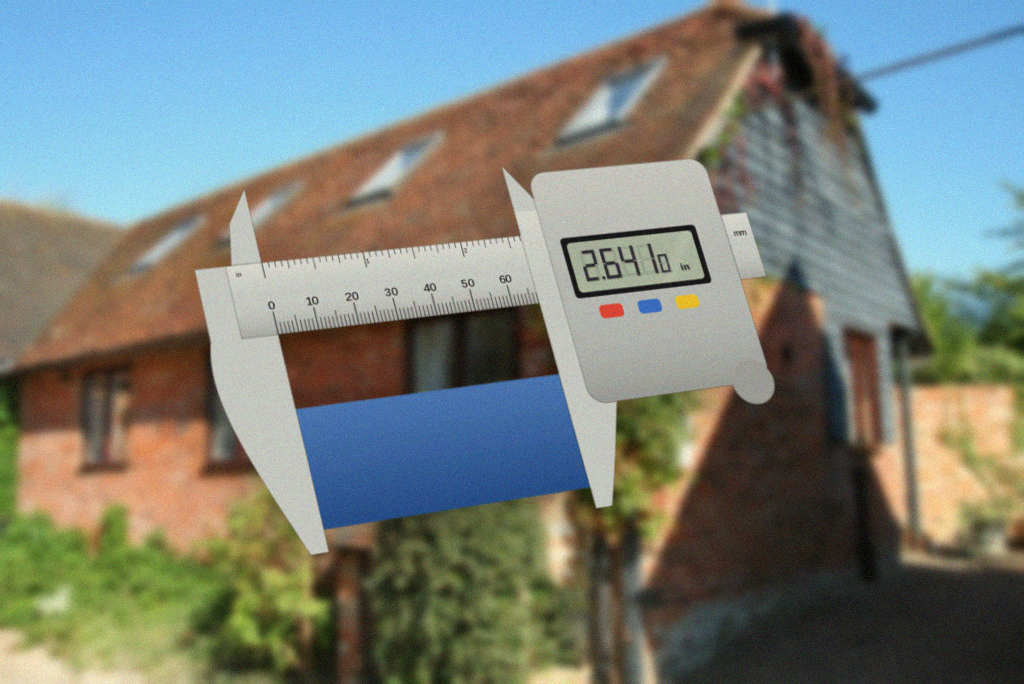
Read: 2.6410,in
